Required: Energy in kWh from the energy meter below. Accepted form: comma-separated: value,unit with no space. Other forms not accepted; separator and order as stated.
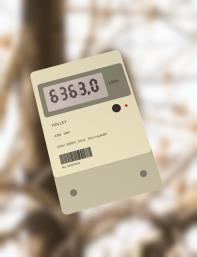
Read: 6363.0,kWh
